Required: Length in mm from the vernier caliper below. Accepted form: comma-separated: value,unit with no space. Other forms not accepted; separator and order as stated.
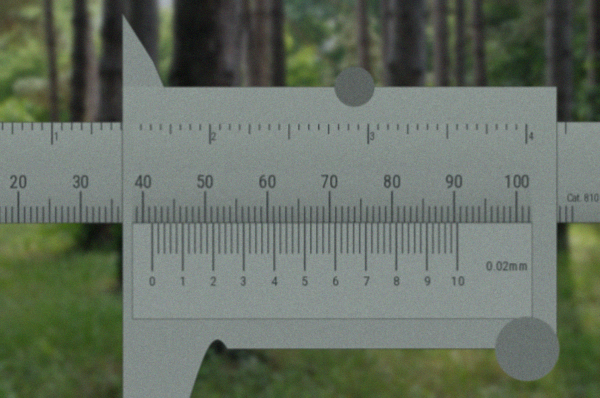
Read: 41.5,mm
